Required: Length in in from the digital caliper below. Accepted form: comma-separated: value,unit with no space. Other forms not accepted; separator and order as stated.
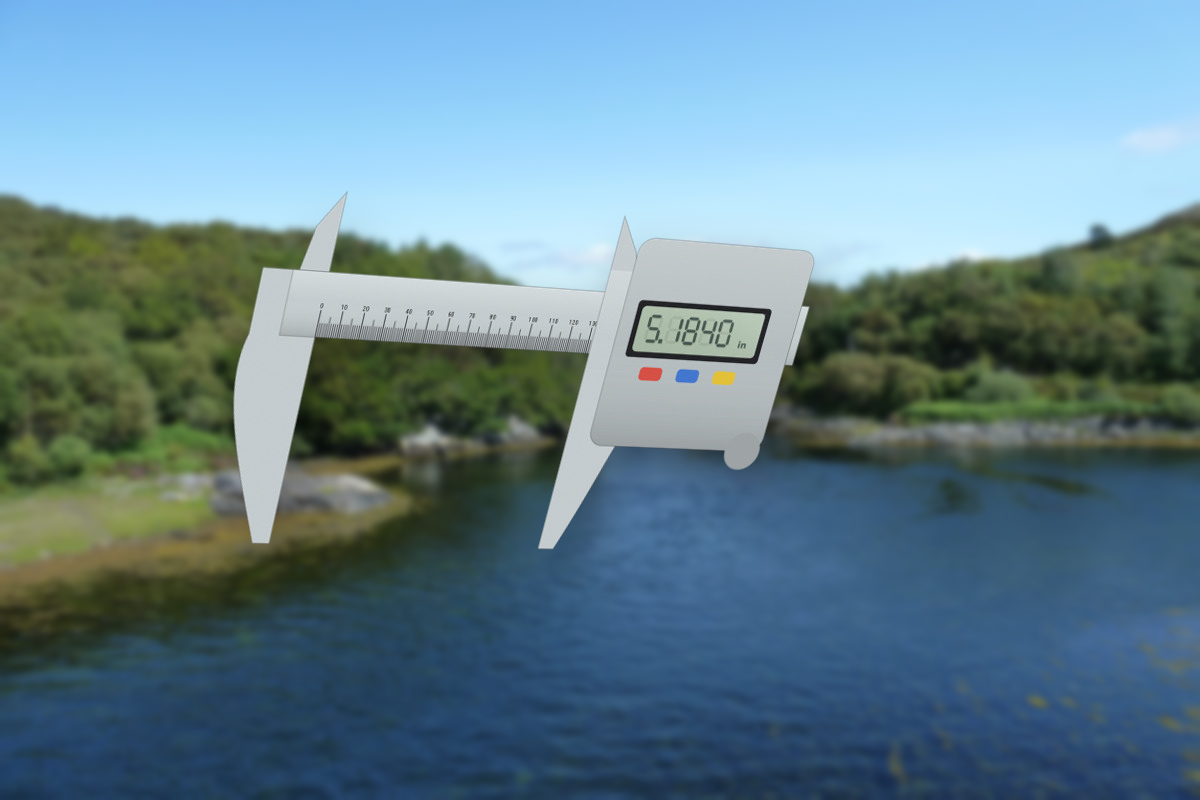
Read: 5.1840,in
